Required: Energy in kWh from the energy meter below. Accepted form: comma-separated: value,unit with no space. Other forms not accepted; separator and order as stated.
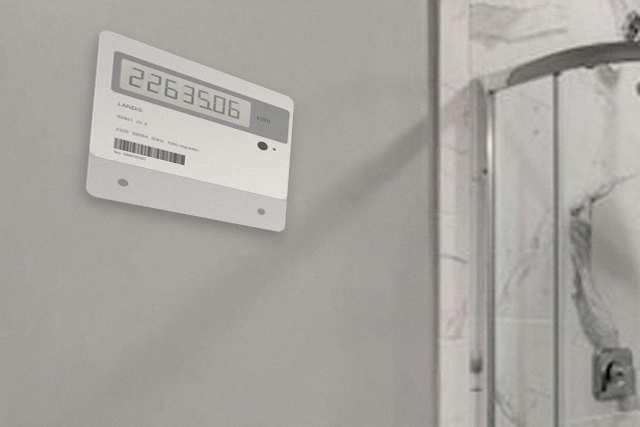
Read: 22635.06,kWh
